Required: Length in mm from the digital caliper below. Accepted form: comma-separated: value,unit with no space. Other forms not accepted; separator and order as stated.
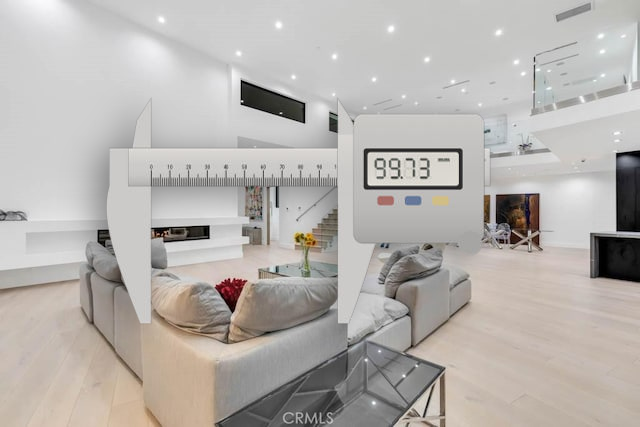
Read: 99.73,mm
